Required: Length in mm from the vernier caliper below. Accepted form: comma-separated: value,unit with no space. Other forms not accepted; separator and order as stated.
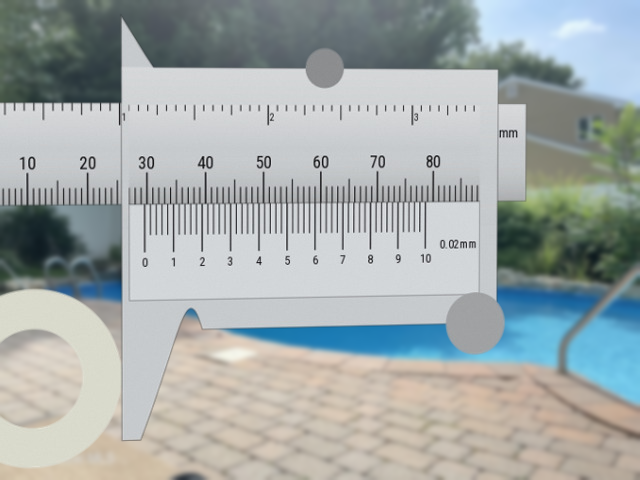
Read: 29.6,mm
